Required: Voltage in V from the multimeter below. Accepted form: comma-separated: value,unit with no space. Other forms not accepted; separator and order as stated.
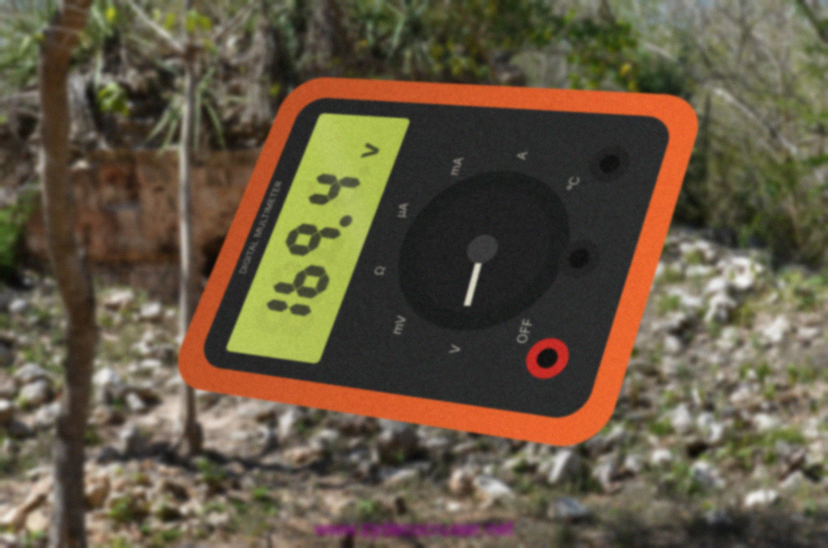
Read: 169.4,V
